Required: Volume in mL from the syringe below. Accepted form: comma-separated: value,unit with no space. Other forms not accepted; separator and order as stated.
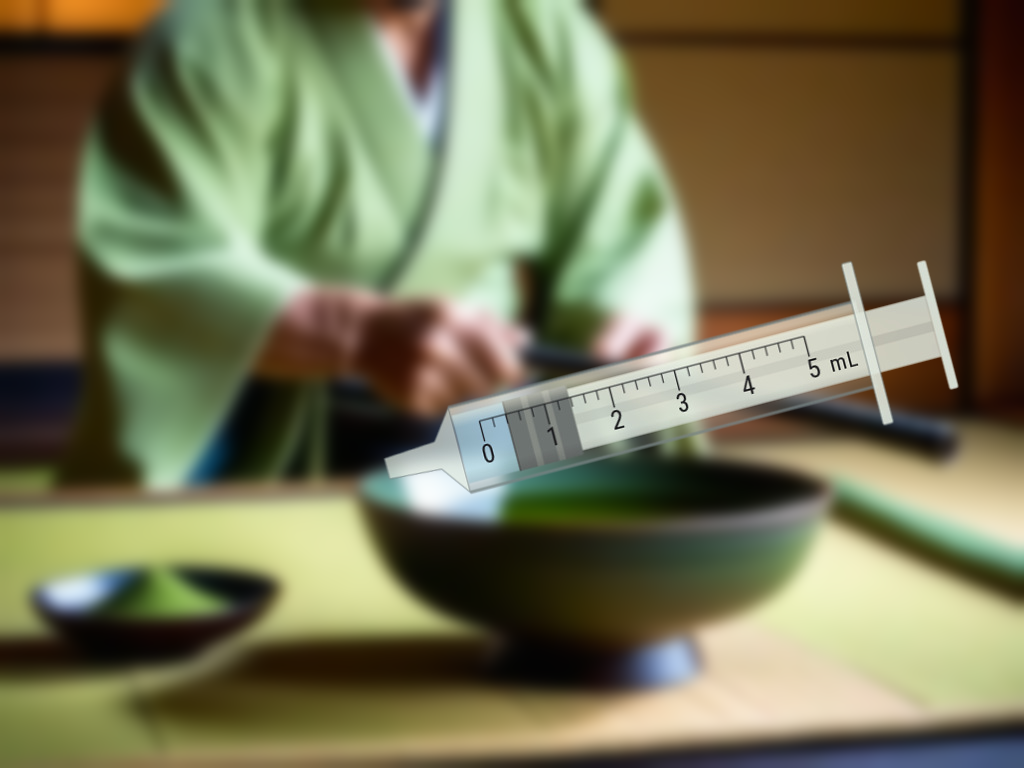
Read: 0.4,mL
